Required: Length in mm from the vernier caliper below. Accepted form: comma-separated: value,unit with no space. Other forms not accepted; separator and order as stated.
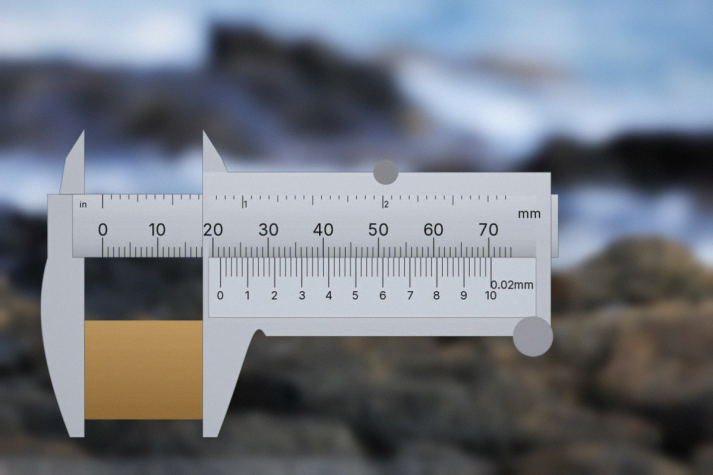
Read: 21.4,mm
